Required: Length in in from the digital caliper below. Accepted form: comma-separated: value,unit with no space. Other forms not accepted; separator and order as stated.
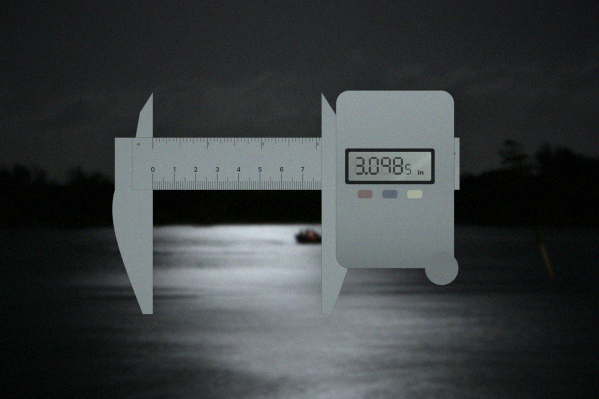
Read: 3.0985,in
